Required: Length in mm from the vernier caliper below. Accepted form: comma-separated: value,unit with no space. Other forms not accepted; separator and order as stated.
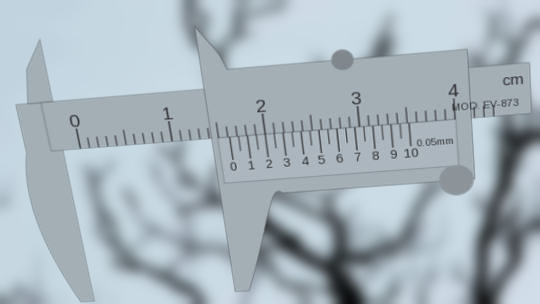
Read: 16.2,mm
